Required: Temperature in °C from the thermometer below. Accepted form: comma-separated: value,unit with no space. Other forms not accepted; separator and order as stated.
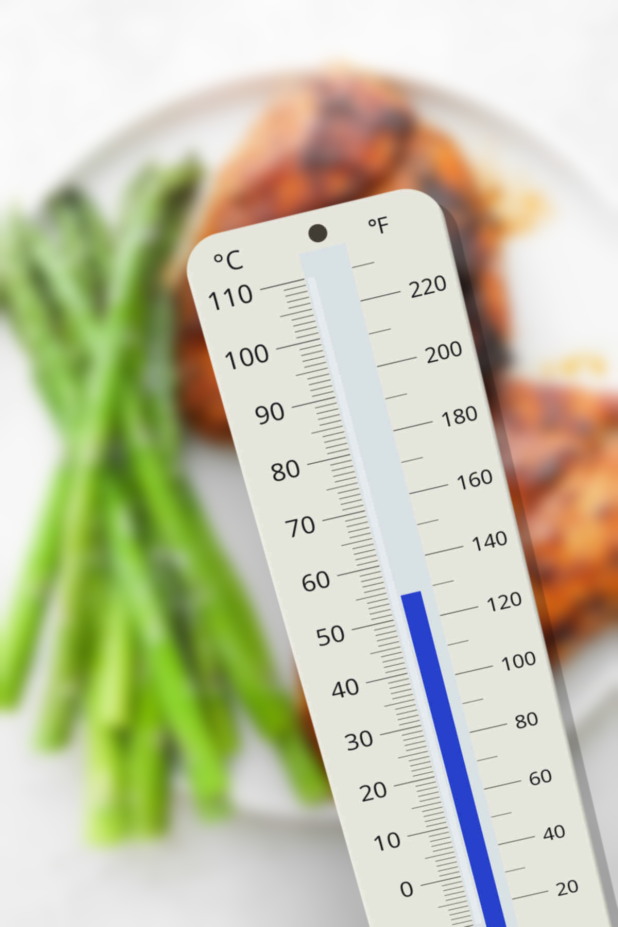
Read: 54,°C
